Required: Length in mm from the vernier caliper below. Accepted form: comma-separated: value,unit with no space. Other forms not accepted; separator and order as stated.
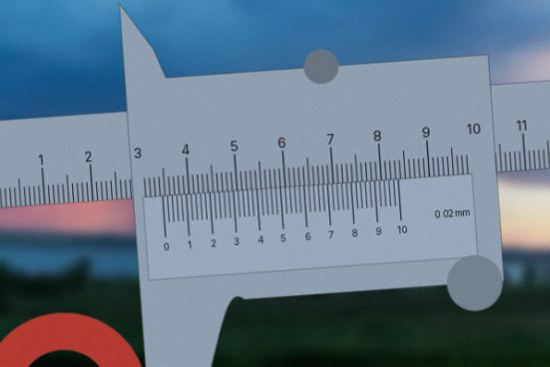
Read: 34.5,mm
